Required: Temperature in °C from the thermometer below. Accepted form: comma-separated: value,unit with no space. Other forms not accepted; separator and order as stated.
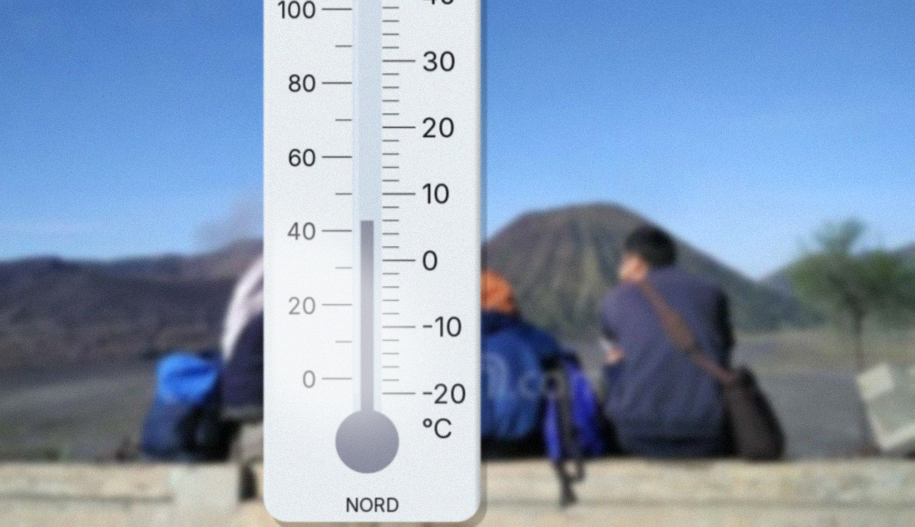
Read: 6,°C
